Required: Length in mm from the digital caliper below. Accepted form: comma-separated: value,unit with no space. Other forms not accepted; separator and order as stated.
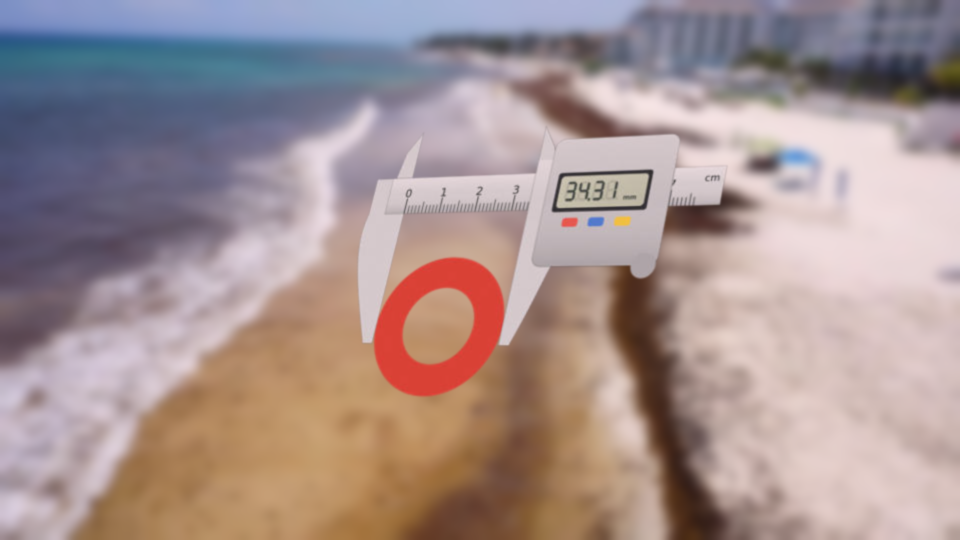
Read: 34.31,mm
